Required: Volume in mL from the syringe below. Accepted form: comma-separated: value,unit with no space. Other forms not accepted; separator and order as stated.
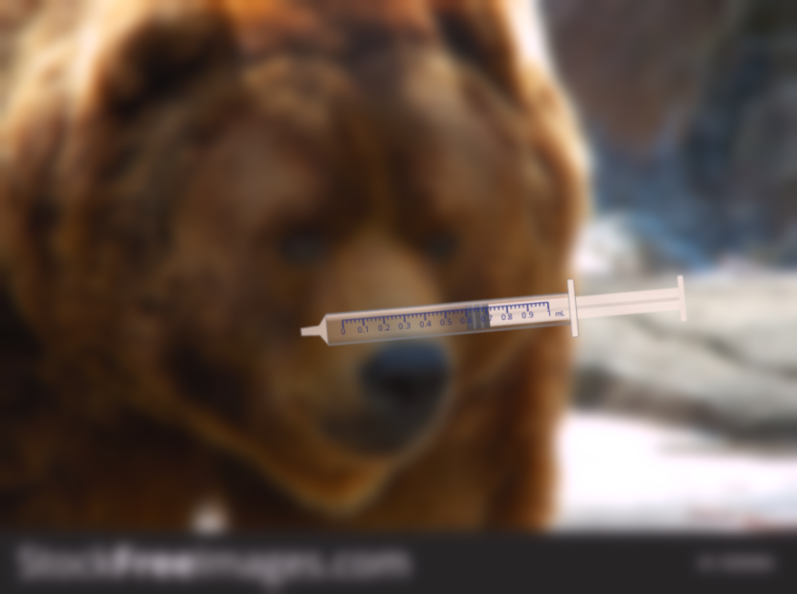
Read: 0.6,mL
